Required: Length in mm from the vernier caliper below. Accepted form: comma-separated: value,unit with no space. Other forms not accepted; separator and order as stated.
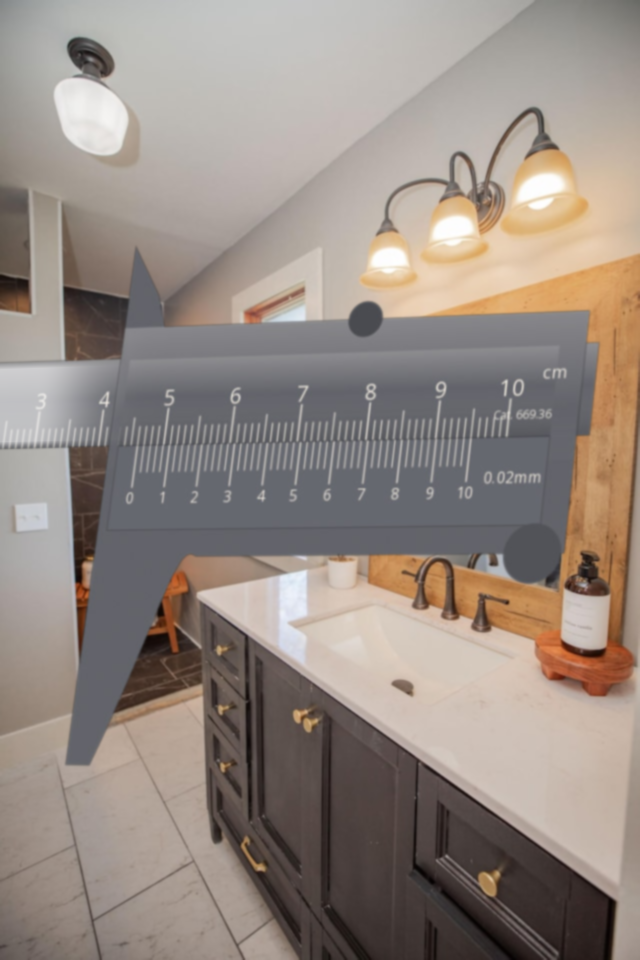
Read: 46.0,mm
